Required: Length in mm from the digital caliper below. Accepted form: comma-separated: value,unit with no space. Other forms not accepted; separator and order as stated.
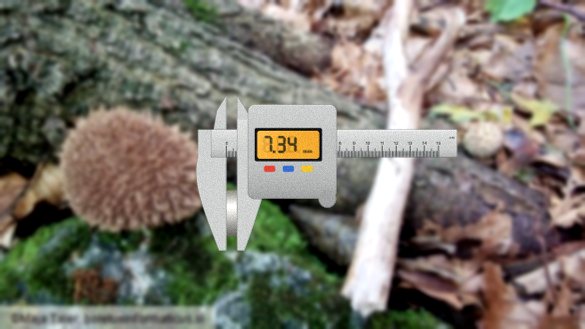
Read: 7.34,mm
